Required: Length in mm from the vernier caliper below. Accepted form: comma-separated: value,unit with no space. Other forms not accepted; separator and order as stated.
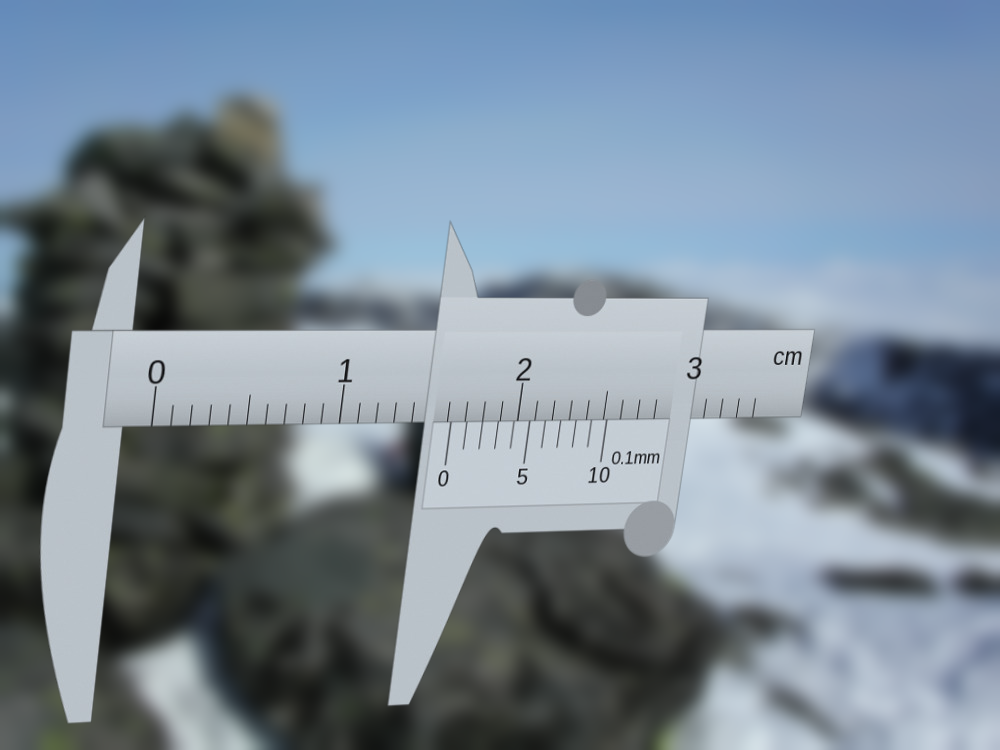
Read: 16.2,mm
